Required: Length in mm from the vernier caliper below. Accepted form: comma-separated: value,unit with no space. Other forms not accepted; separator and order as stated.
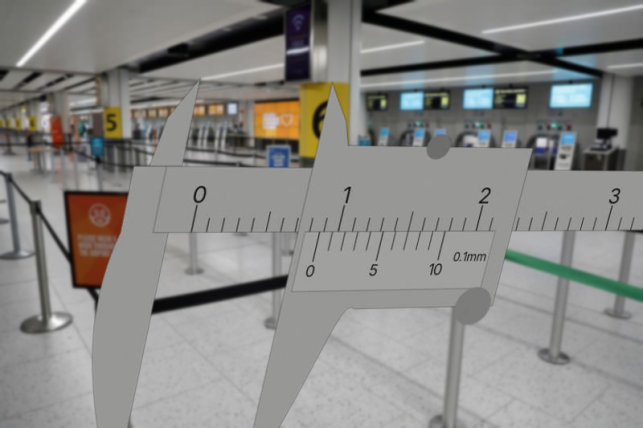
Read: 8.7,mm
